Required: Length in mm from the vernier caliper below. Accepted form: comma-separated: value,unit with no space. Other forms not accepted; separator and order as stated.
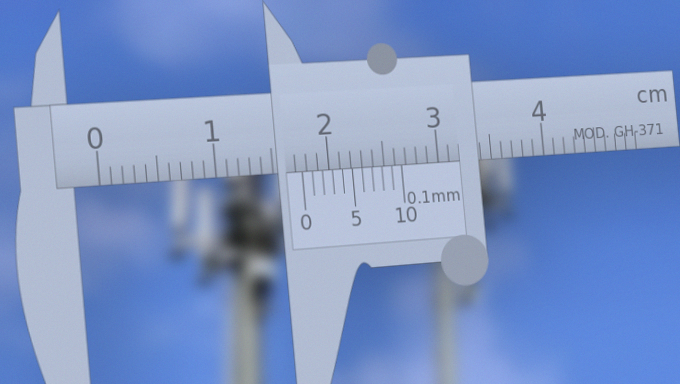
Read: 17.6,mm
